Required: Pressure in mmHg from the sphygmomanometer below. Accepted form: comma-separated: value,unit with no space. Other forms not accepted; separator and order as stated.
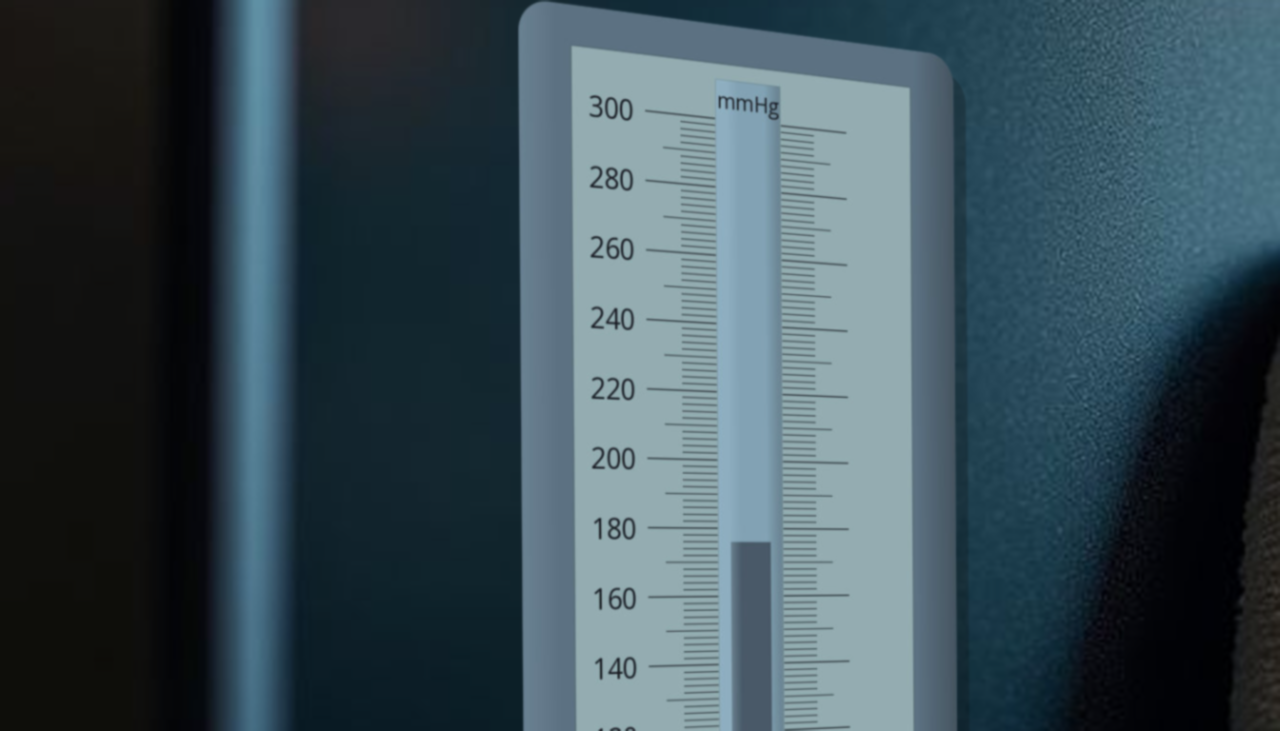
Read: 176,mmHg
